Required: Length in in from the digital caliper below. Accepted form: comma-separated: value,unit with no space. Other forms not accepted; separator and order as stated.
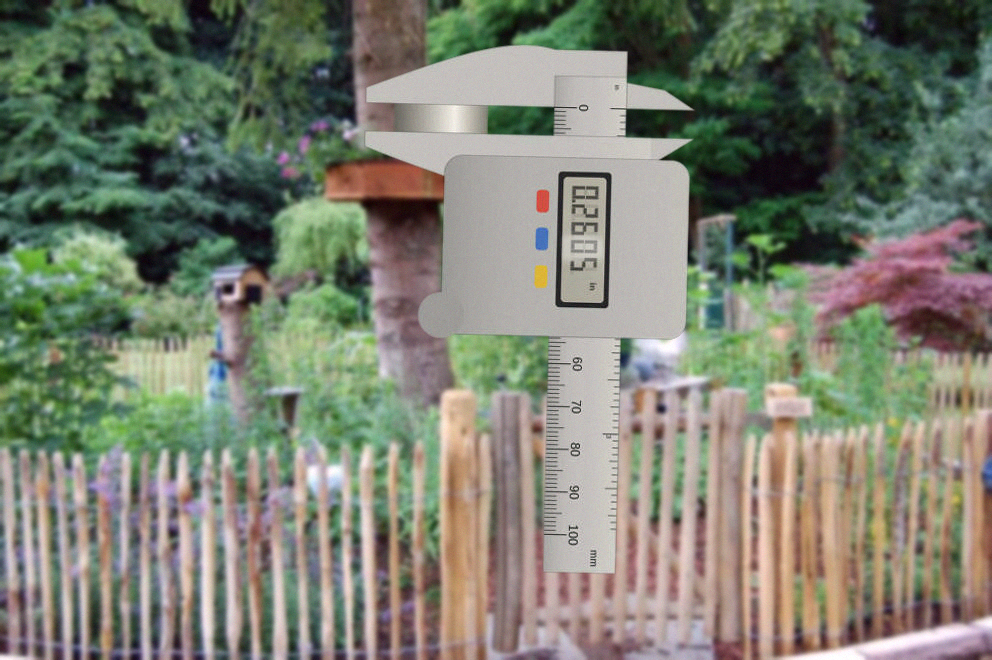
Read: 0.2605,in
